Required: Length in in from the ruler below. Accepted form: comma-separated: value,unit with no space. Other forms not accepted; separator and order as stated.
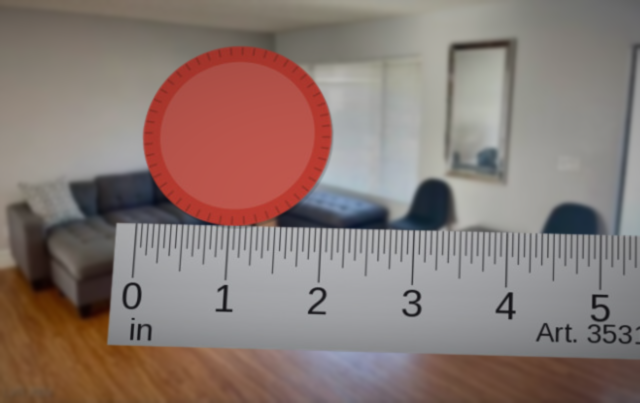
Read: 2.0625,in
